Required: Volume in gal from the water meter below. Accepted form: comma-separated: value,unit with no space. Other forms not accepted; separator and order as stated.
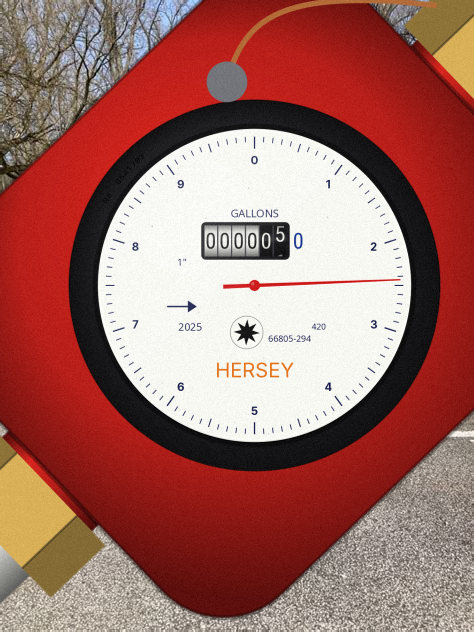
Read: 52.4,gal
